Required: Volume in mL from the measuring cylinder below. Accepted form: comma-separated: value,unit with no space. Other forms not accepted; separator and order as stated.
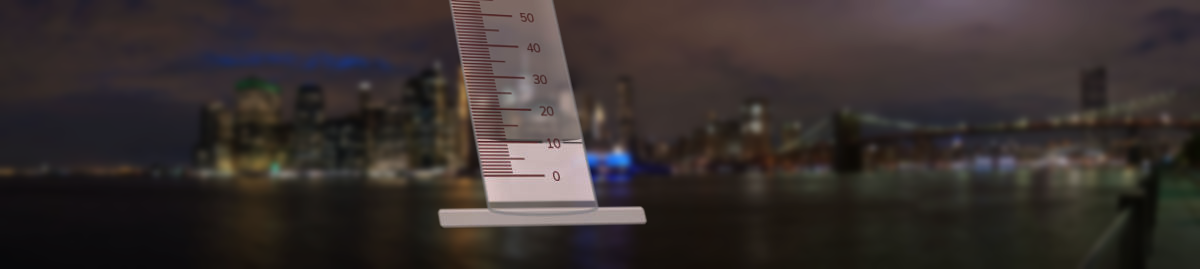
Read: 10,mL
